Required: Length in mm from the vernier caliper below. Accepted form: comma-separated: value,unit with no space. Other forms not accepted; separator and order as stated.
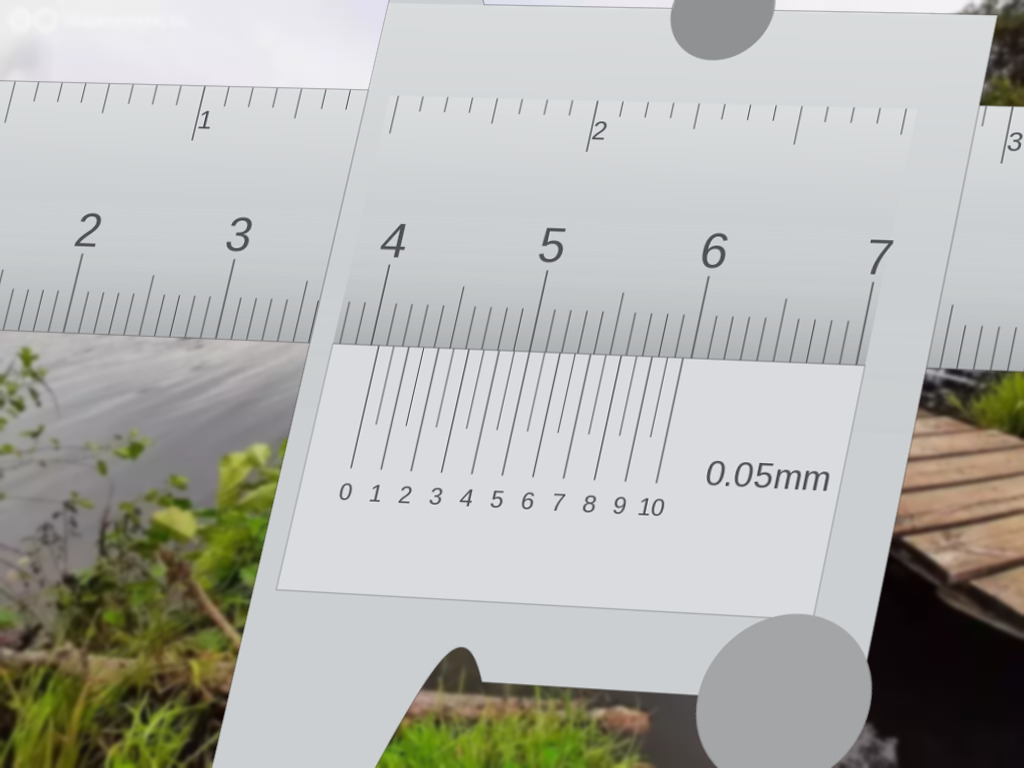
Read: 40.5,mm
